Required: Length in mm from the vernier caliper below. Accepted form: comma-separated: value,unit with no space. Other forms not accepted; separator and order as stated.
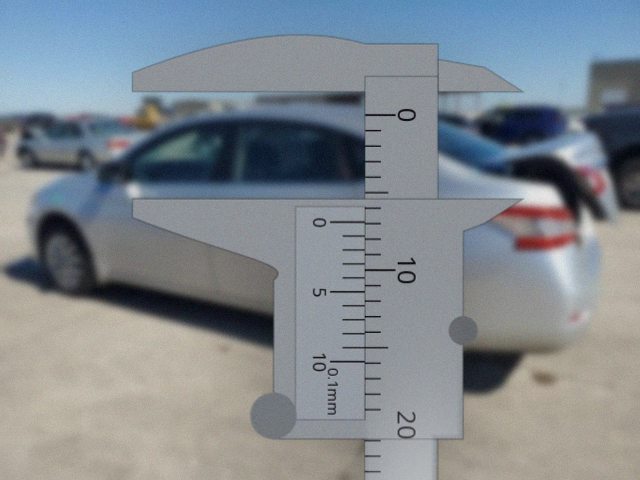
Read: 6.9,mm
